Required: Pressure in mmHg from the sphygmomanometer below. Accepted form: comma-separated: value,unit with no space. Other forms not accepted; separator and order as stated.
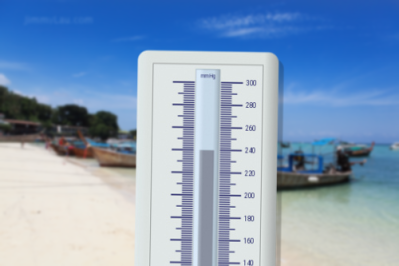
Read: 240,mmHg
